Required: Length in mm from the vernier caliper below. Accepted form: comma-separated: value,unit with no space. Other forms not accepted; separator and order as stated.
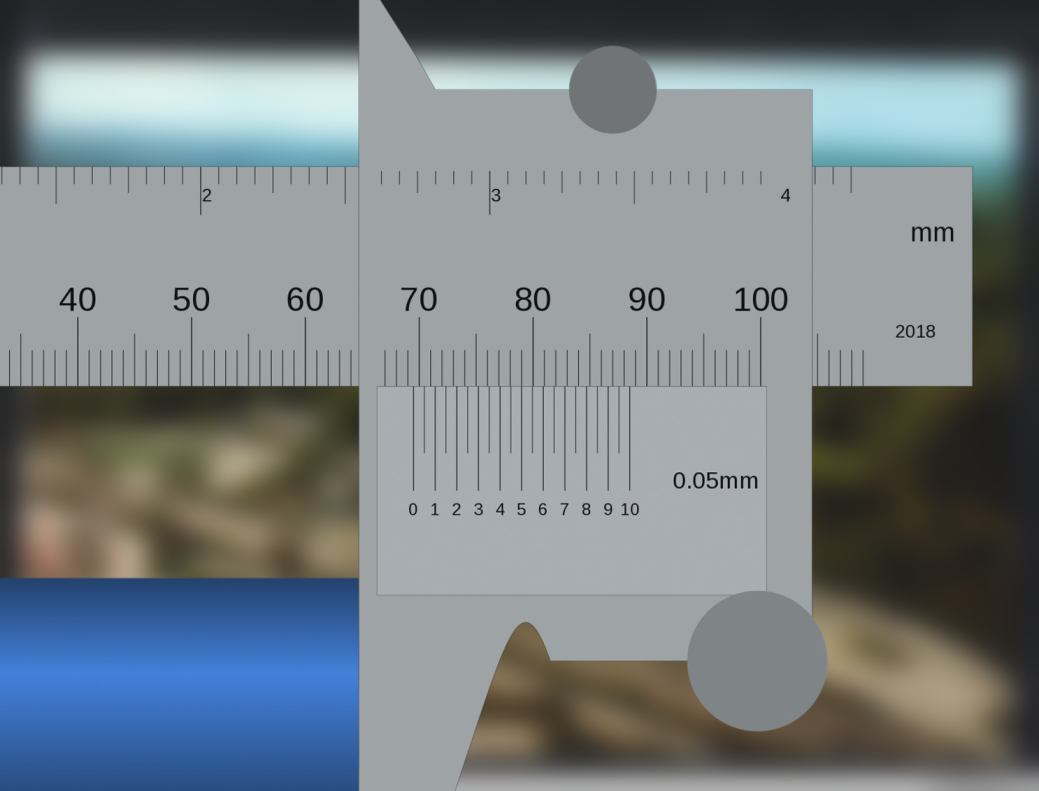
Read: 69.5,mm
